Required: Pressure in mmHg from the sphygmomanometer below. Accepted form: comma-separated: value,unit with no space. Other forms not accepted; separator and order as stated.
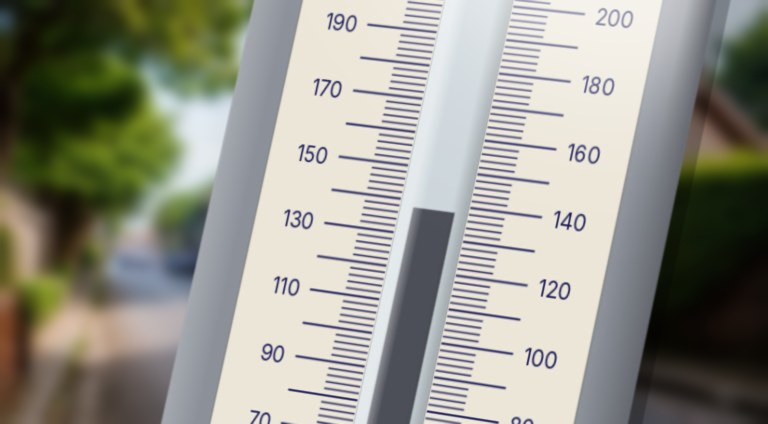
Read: 138,mmHg
